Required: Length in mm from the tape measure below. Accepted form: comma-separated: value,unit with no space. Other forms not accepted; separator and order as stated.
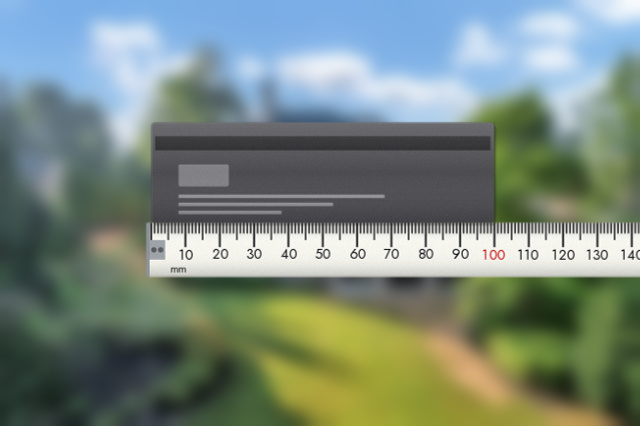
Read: 100,mm
